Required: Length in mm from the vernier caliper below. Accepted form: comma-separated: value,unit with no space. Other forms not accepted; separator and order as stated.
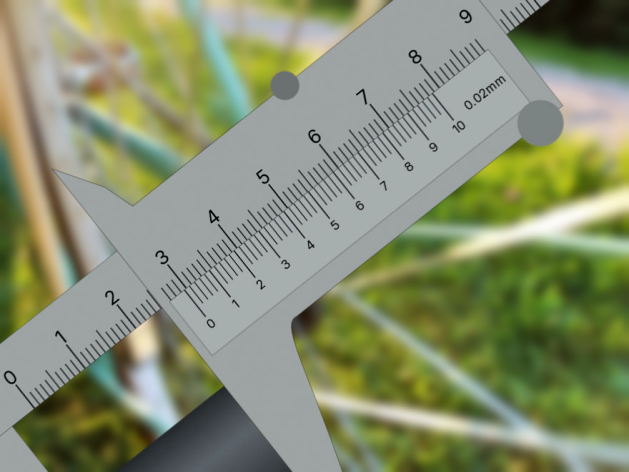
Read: 29.6,mm
